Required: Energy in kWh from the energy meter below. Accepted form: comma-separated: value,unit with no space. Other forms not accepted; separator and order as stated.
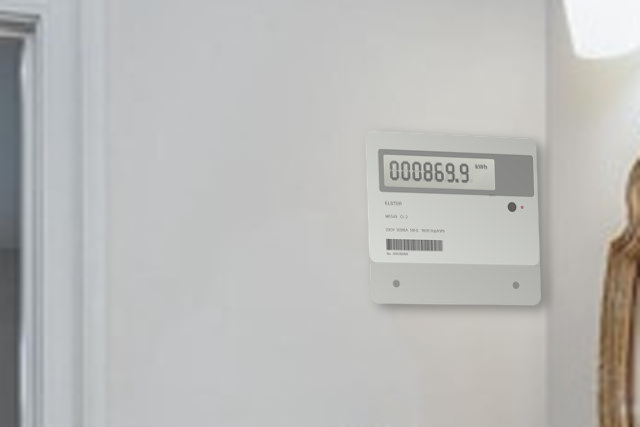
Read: 869.9,kWh
